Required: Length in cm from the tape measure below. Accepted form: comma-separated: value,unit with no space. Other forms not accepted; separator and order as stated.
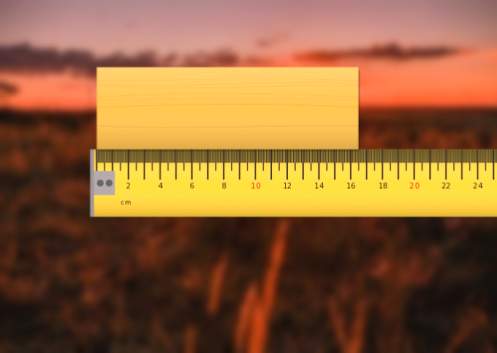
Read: 16.5,cm
